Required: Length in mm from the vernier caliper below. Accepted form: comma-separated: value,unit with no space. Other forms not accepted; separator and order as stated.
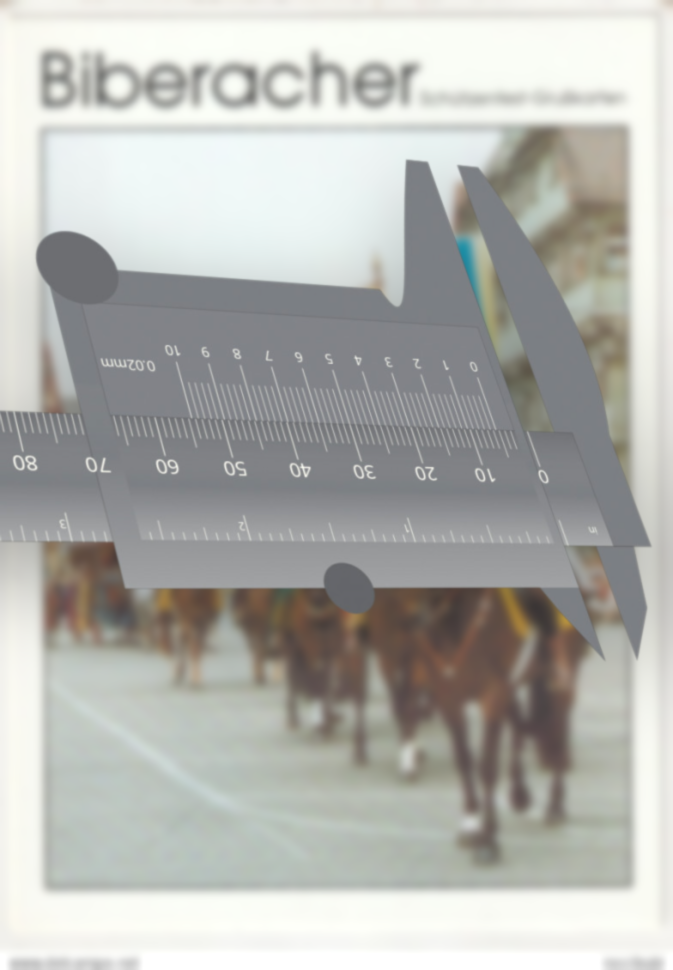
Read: 5.5,mm
